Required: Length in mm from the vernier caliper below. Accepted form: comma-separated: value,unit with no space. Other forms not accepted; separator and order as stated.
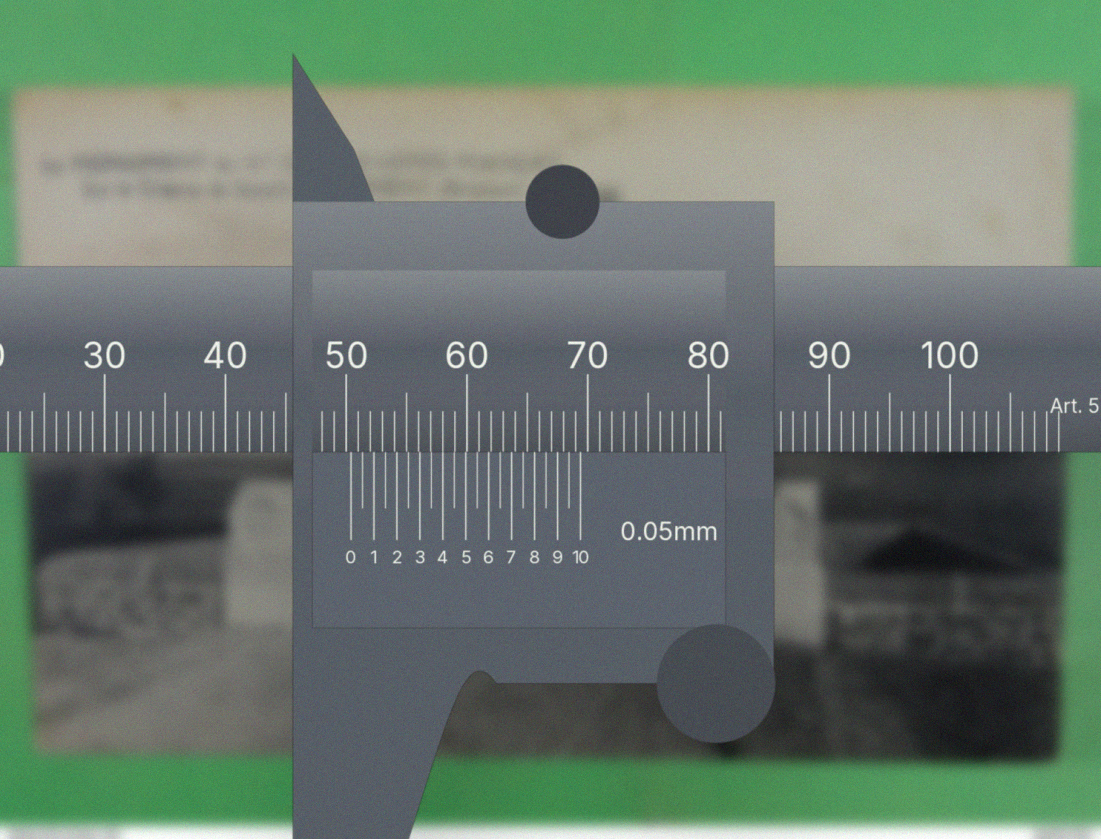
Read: 50.4,mm
